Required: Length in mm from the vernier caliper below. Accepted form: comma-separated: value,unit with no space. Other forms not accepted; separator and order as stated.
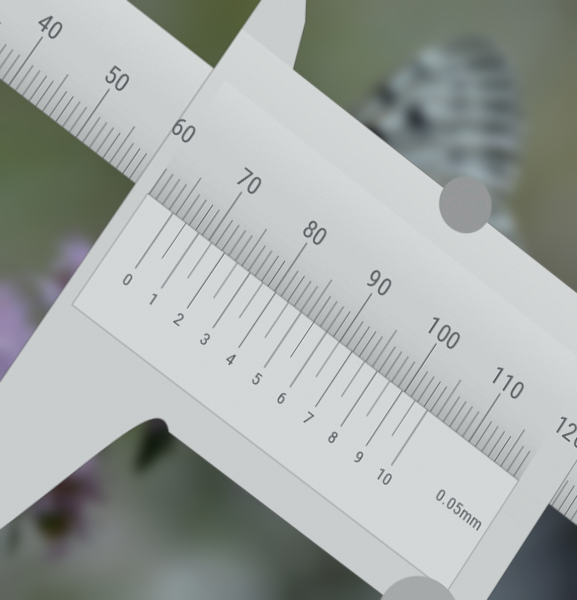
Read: 64.6,mm
